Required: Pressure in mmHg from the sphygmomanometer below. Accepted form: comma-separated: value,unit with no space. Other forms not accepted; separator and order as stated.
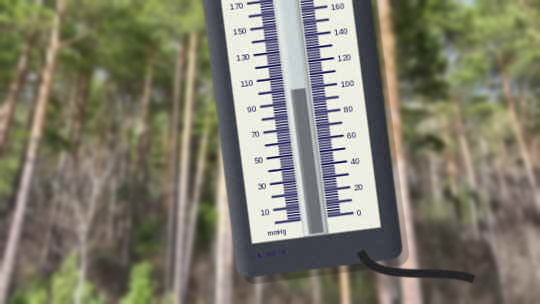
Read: 100,mmHg
